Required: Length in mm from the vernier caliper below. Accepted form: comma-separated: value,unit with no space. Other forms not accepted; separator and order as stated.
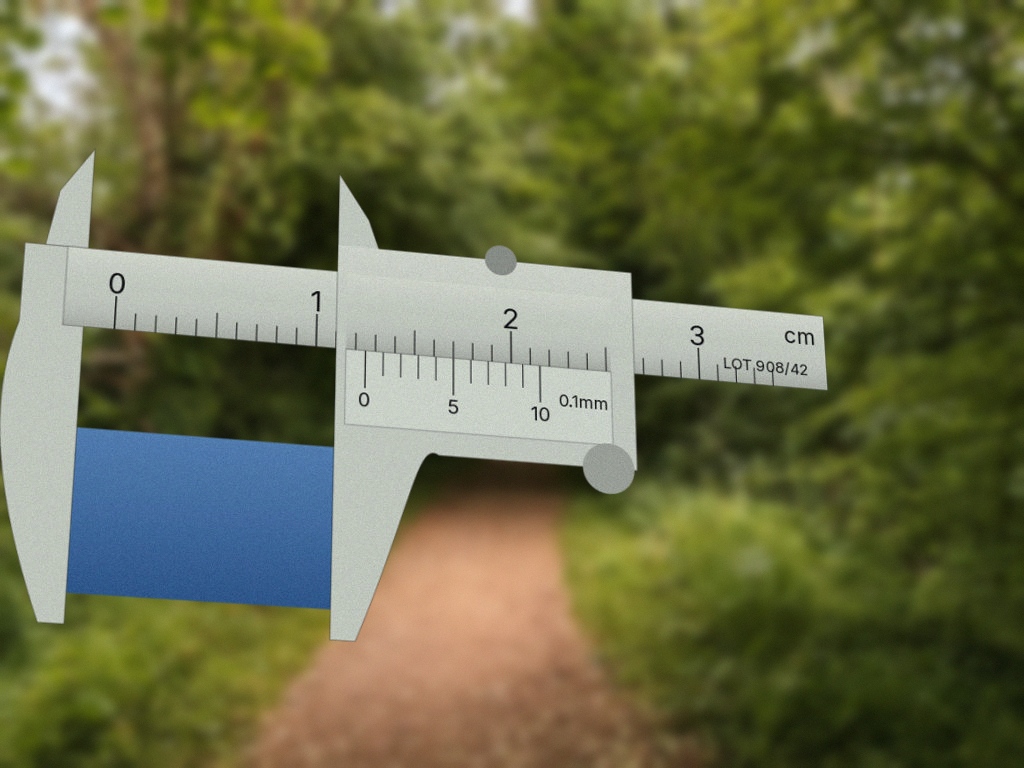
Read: 12.5,mm
